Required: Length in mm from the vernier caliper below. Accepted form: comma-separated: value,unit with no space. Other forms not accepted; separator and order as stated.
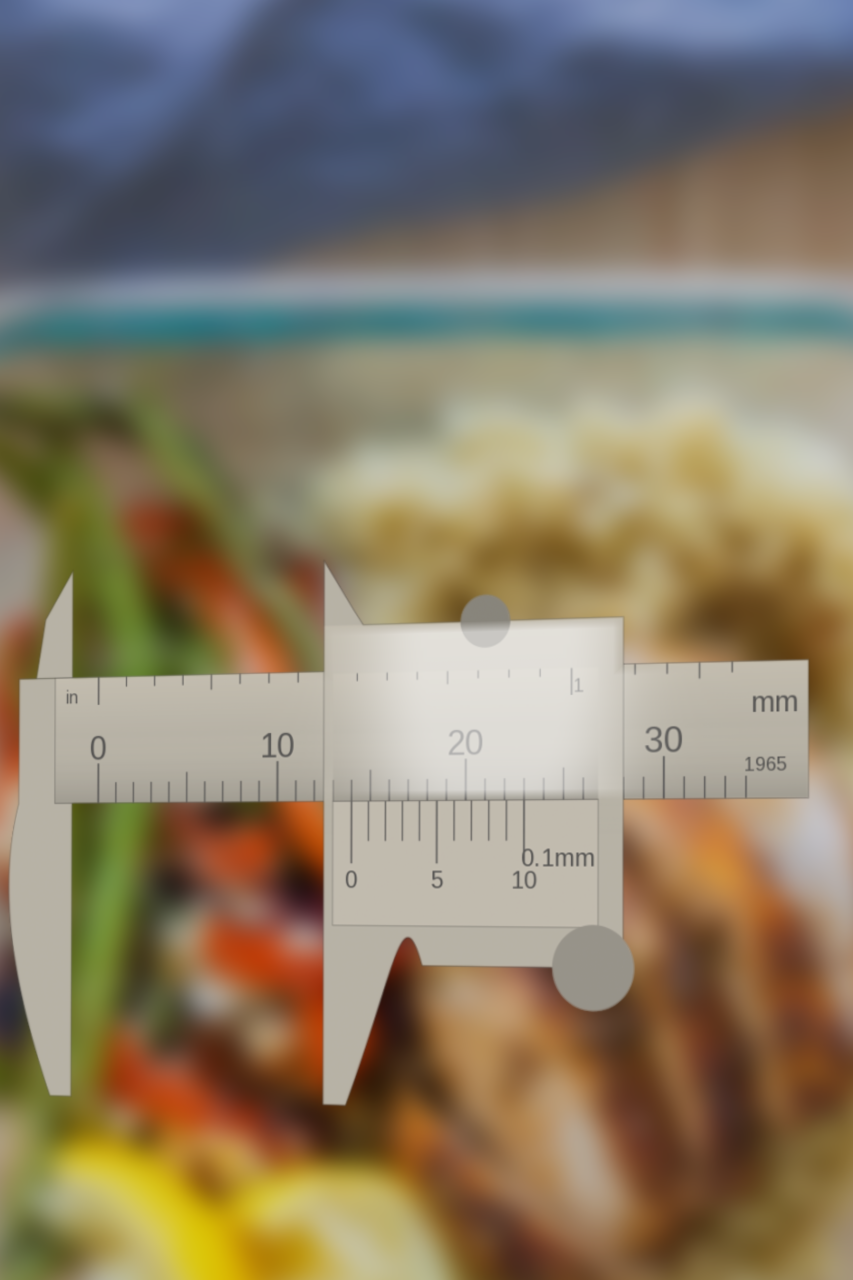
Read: 14.0,mm
